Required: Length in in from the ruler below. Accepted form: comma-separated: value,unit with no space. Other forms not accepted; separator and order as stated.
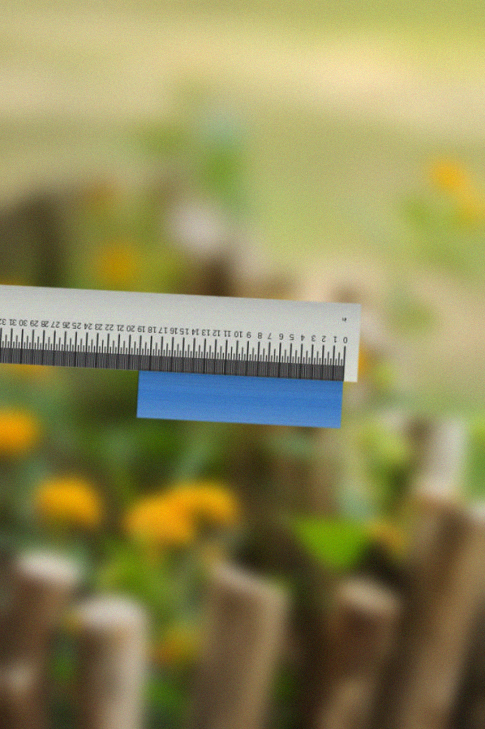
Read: 19,in
